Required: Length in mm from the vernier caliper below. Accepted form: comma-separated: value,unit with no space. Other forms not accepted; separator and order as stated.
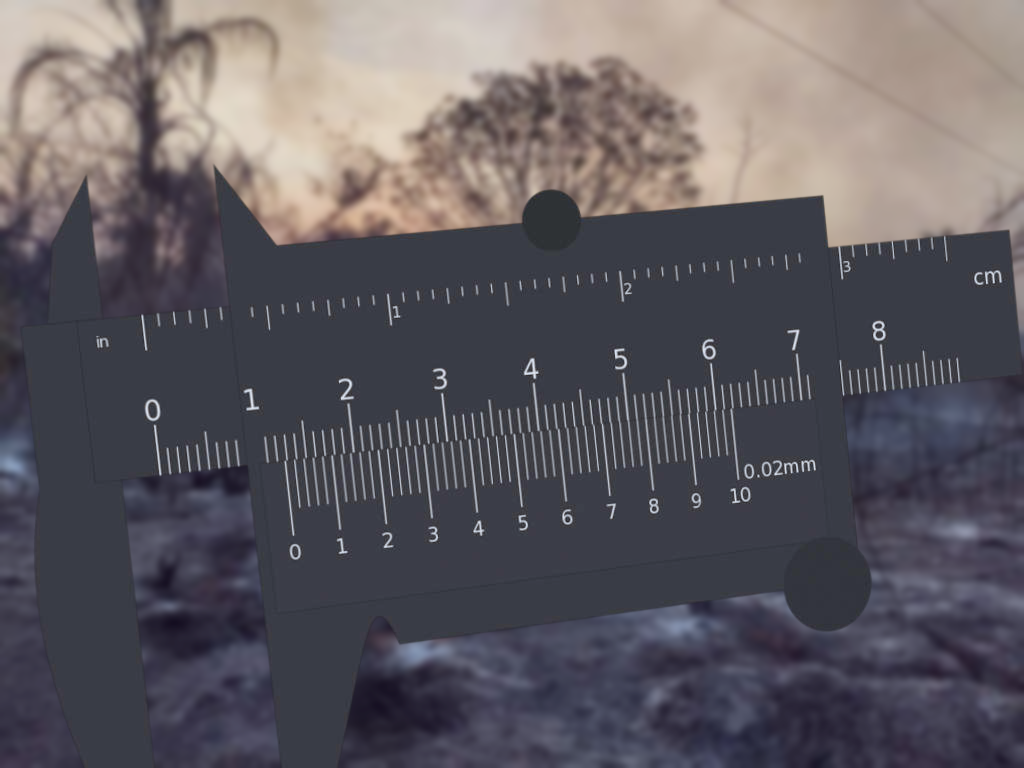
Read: 12.8,mm
